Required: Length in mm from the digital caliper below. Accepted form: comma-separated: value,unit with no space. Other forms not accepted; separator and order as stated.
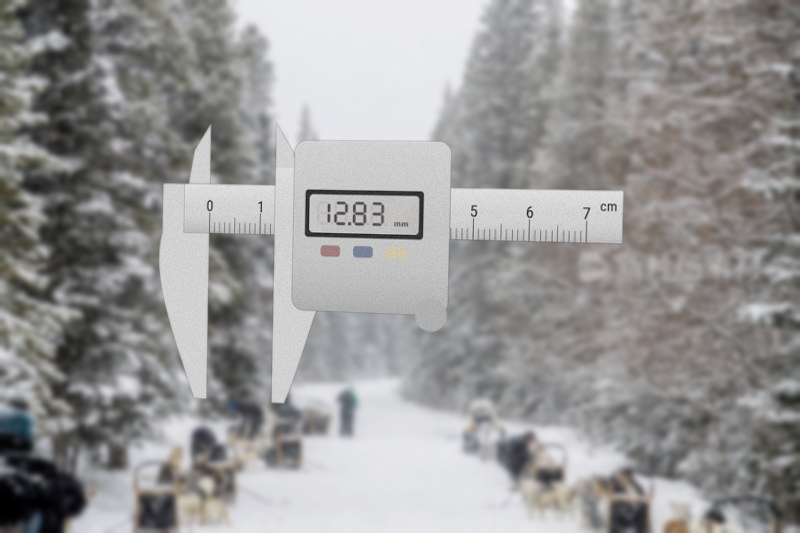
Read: 12.83,mm
